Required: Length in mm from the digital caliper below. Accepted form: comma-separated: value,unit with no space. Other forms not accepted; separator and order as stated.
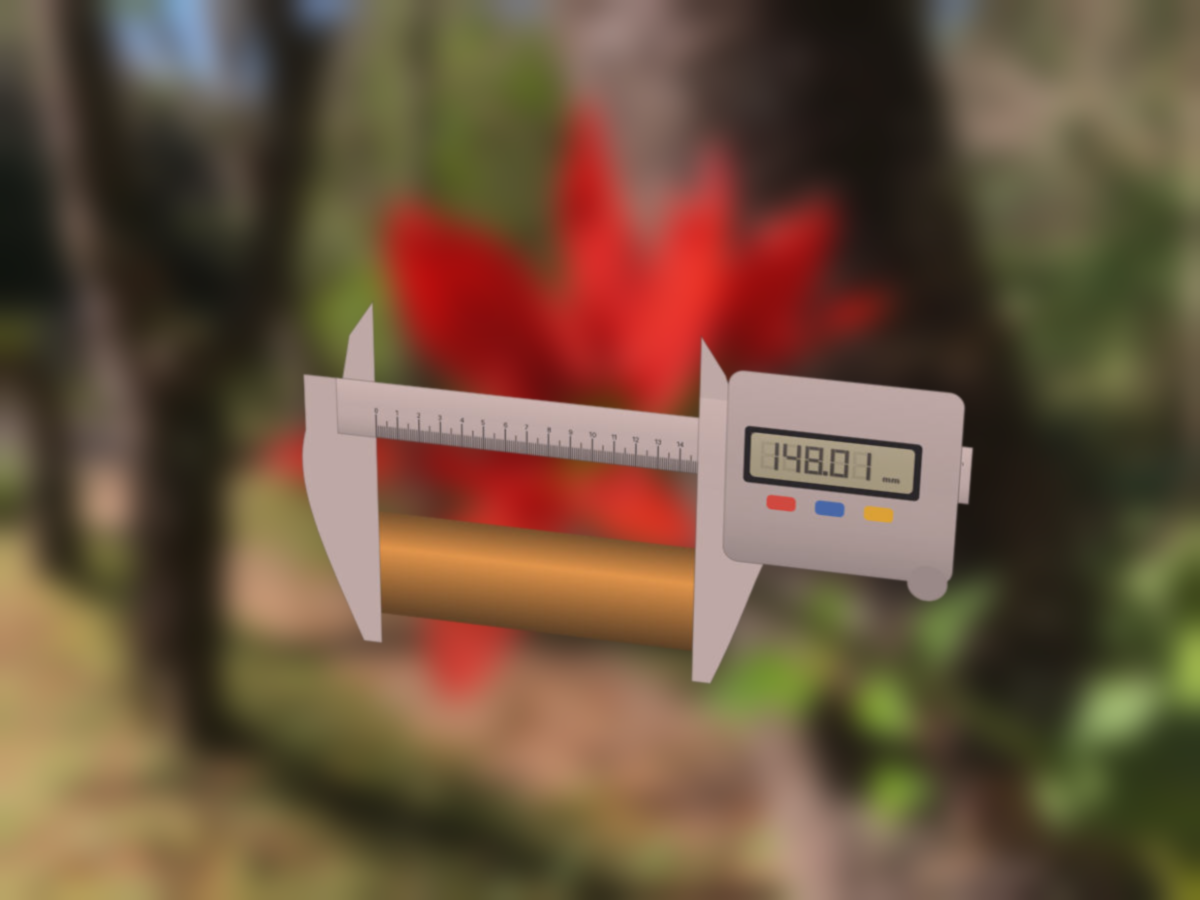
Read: 148.01,mm
